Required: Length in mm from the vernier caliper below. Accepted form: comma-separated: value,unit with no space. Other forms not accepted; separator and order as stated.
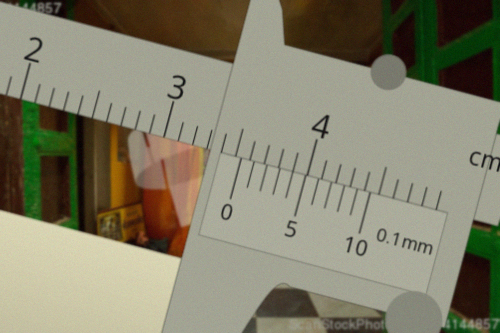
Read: 35.4,mm
